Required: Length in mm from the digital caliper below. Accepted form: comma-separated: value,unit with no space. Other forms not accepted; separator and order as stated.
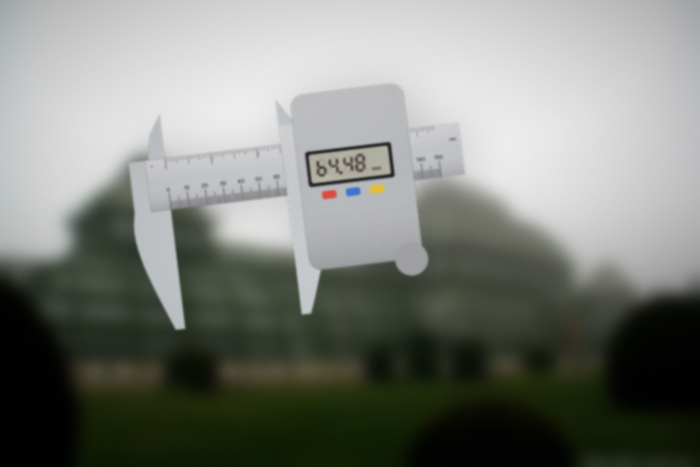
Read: 64.48,mm
